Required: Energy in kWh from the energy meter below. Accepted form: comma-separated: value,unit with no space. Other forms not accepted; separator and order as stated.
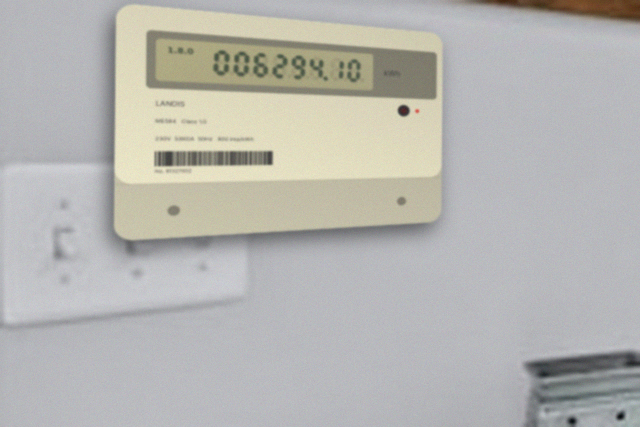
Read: 6294.10,kWh
